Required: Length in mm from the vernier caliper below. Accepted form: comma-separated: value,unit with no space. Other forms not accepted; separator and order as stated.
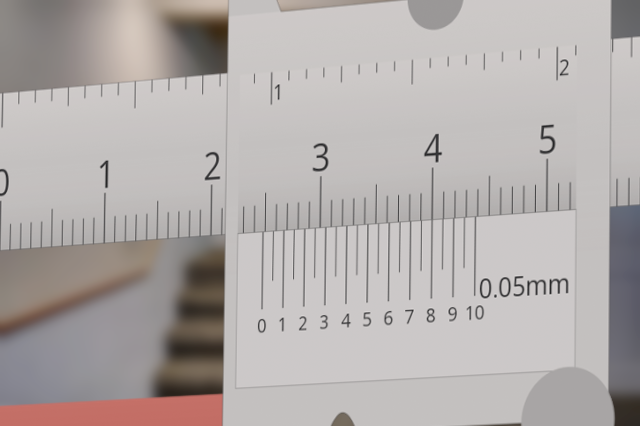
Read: 24.8,mm
